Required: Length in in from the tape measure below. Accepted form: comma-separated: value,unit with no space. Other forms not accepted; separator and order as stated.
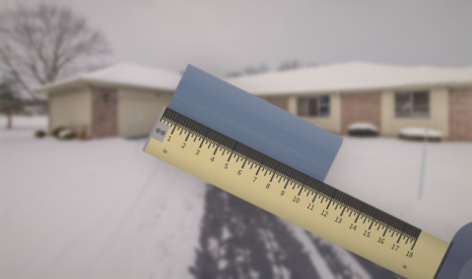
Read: 11,in
